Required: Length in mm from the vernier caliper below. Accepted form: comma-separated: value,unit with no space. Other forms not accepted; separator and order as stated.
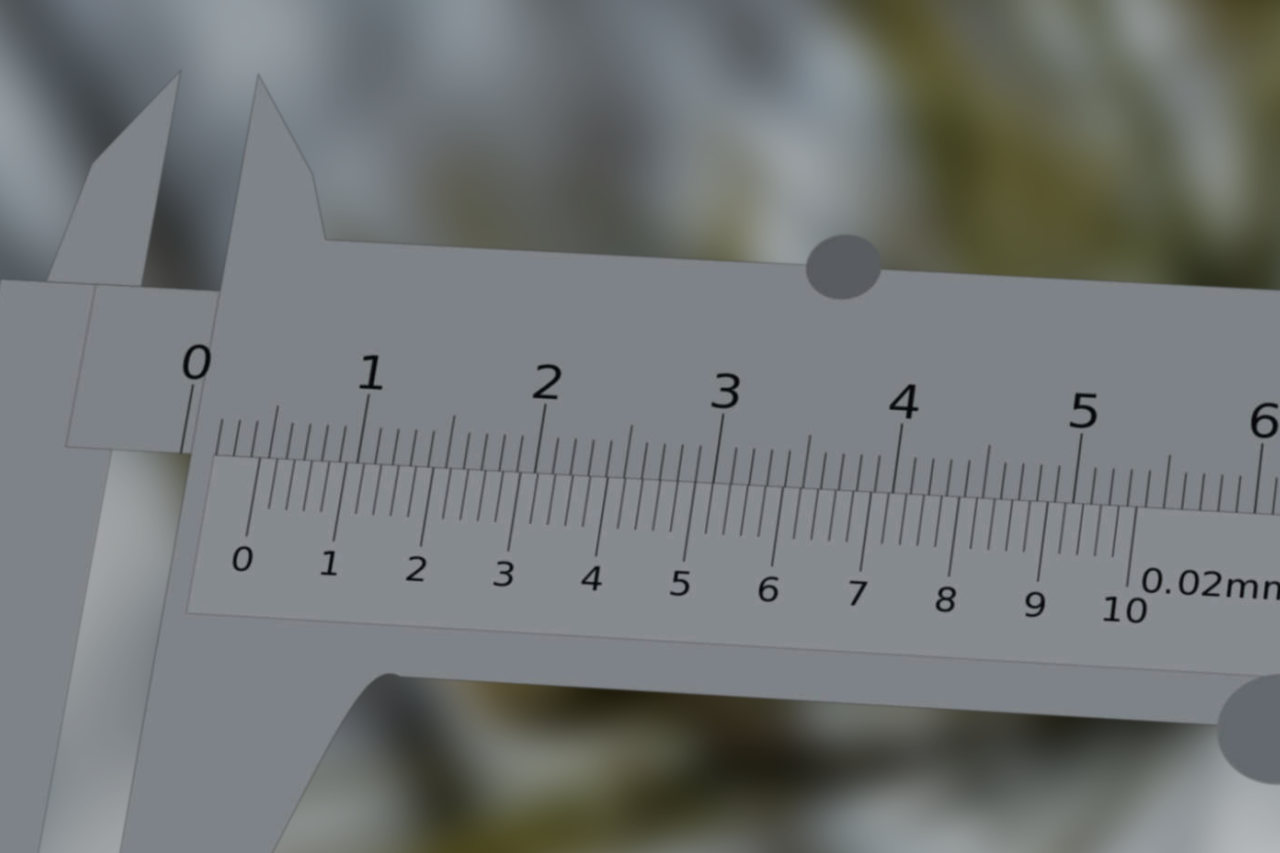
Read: 4.5,mm
